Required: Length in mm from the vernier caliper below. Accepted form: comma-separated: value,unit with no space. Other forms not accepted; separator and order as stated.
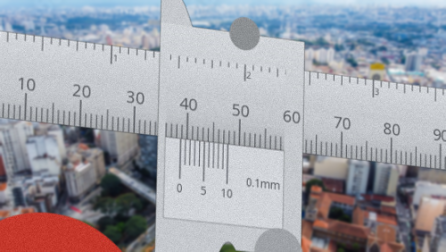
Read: 38.8,mm
